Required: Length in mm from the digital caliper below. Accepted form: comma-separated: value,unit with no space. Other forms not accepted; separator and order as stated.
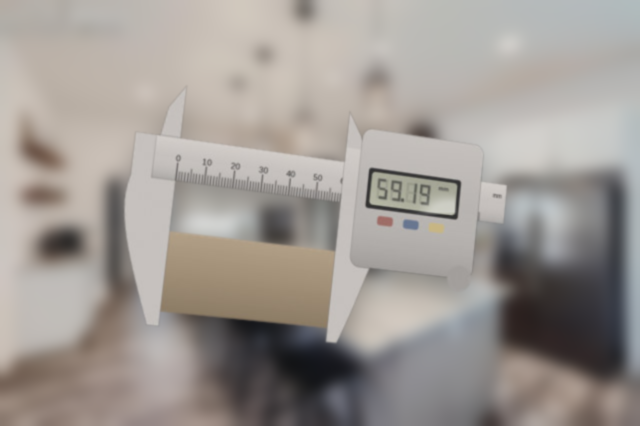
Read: 59.19,mm
